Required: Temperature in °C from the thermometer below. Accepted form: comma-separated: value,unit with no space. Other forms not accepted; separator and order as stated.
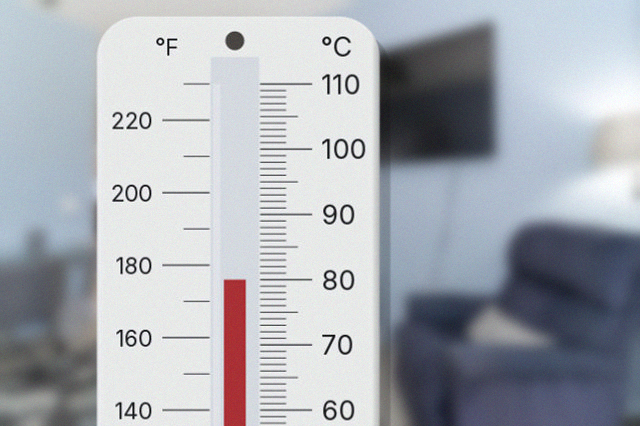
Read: 80,°C
